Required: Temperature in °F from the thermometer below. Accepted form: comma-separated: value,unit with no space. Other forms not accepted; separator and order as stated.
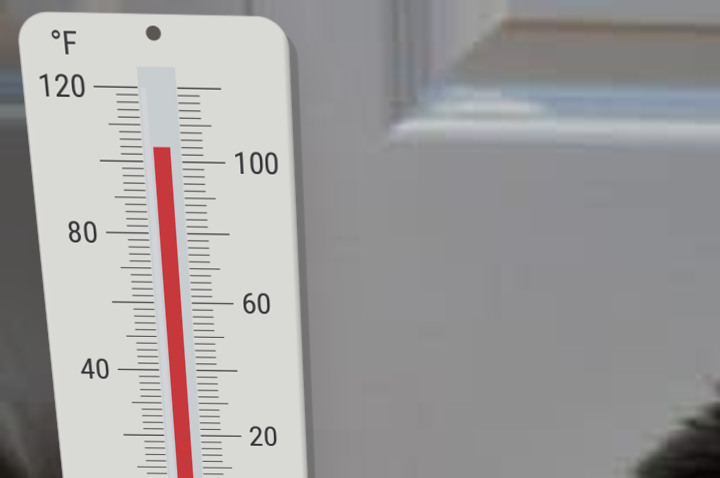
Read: 104,°F
